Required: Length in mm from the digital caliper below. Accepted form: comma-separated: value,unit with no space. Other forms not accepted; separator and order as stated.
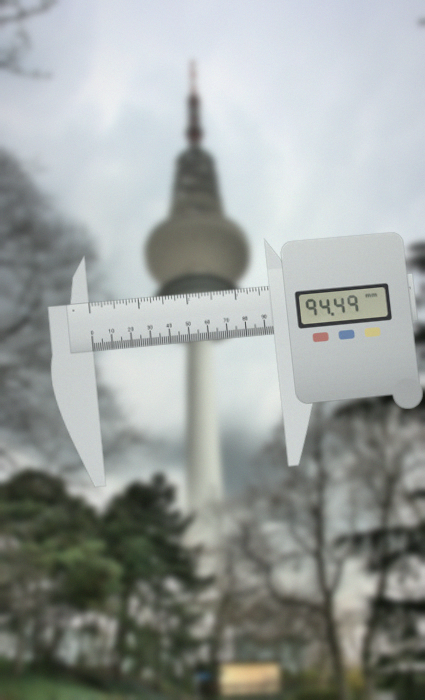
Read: 94.49,mm
